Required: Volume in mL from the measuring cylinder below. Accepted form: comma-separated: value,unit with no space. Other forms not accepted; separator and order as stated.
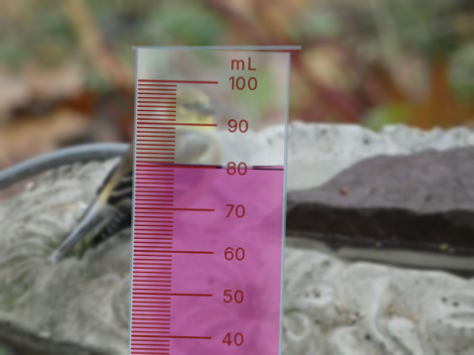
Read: 80,mL
